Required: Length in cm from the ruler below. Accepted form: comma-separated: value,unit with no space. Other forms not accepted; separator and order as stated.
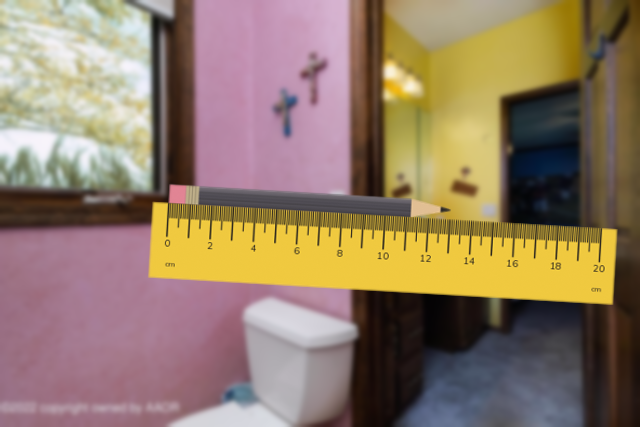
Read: 13,cm
